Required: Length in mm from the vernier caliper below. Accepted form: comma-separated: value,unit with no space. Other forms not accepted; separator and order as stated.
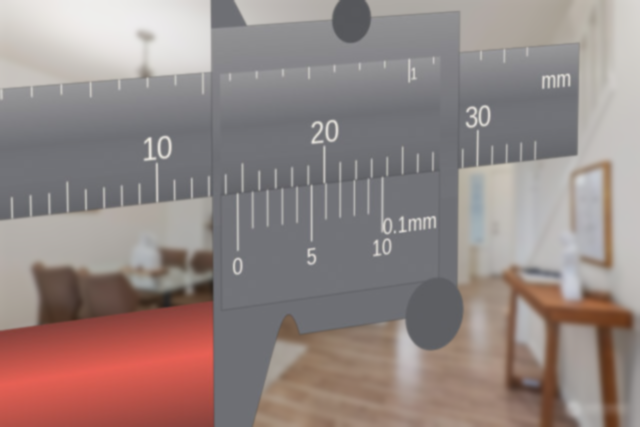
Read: 14.7,mm
